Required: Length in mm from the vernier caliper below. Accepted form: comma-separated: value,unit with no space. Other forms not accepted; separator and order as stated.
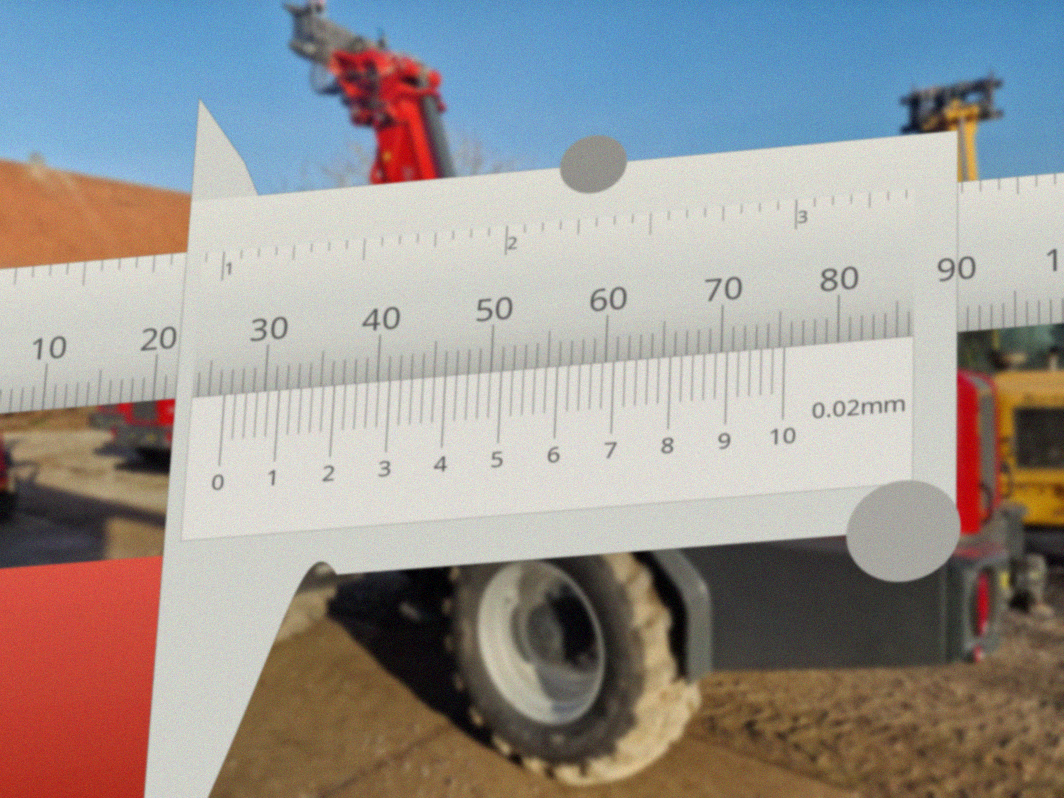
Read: 26.4,mm
